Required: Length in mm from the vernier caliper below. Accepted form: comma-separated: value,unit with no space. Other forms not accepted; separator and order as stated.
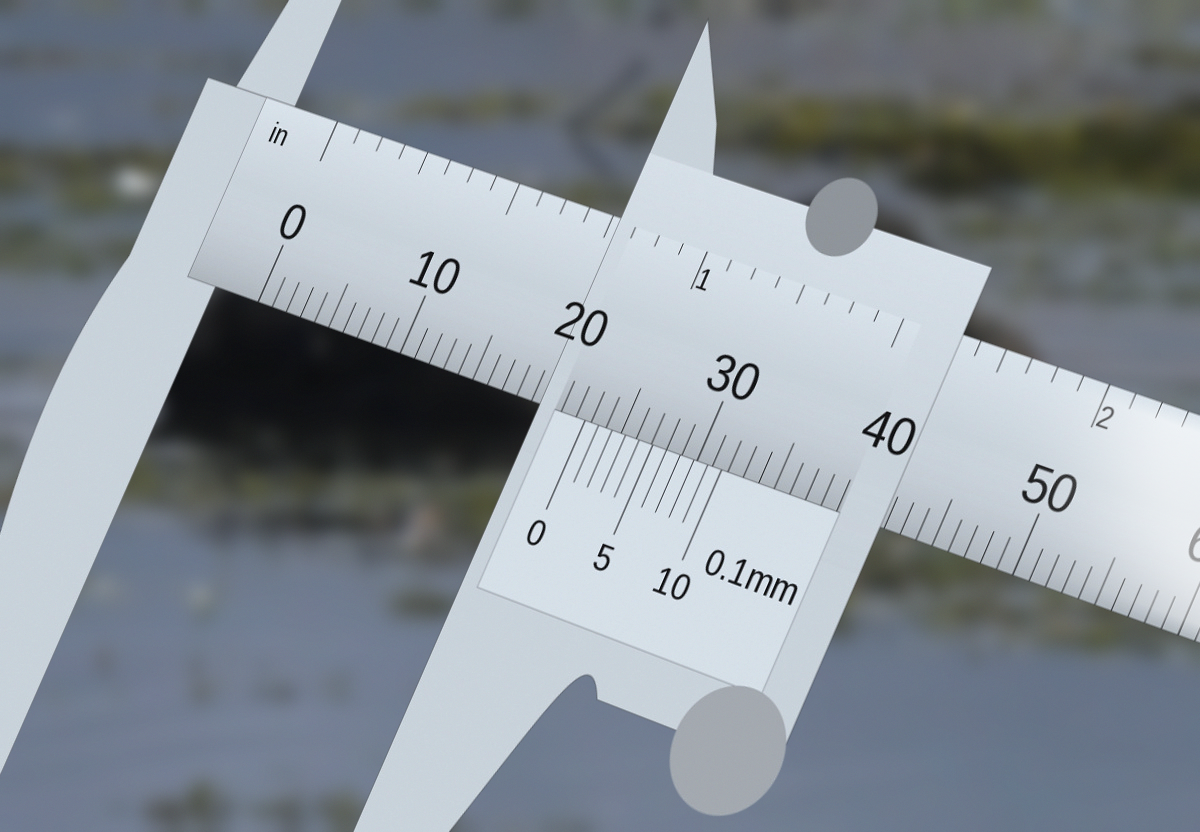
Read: 22.6,mm
